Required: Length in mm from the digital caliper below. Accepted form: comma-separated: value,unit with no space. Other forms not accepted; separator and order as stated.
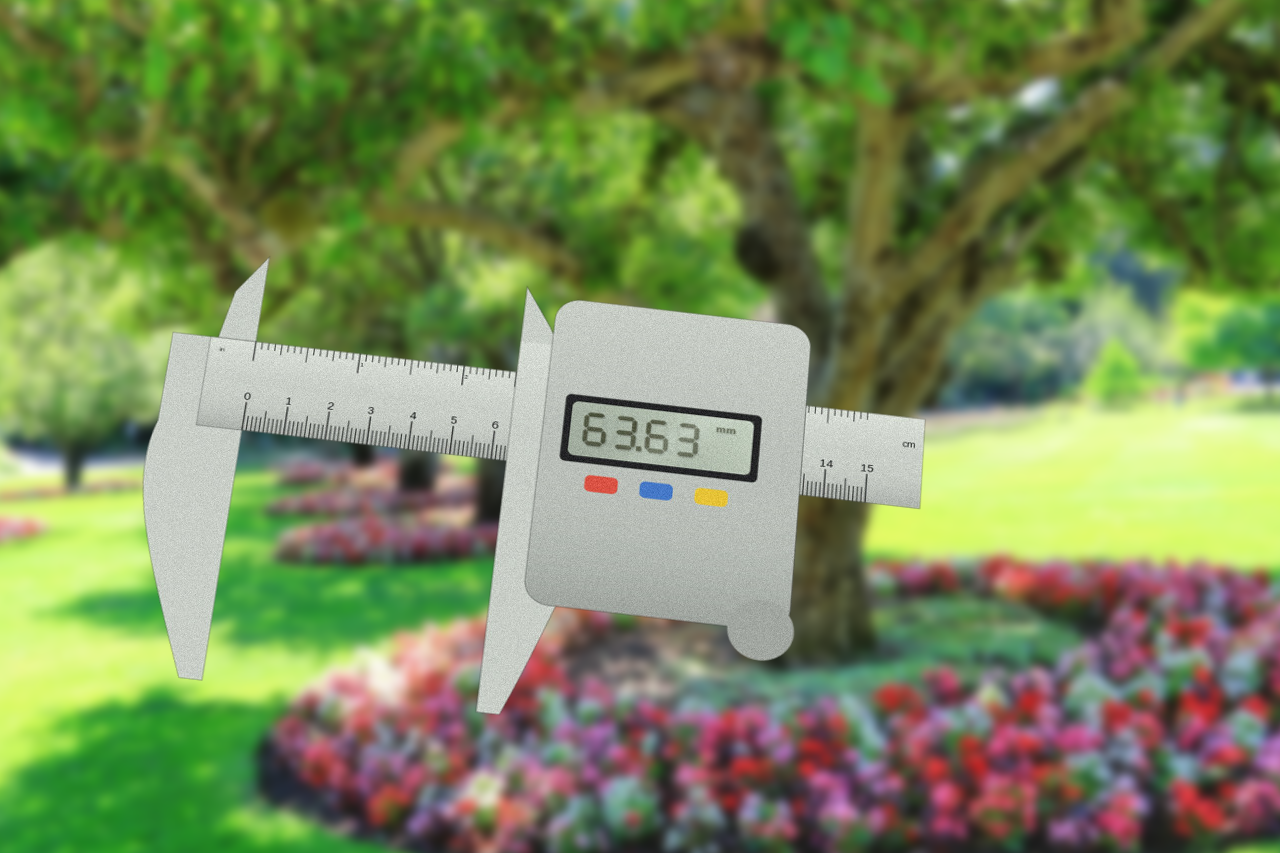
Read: 63.63,mm
